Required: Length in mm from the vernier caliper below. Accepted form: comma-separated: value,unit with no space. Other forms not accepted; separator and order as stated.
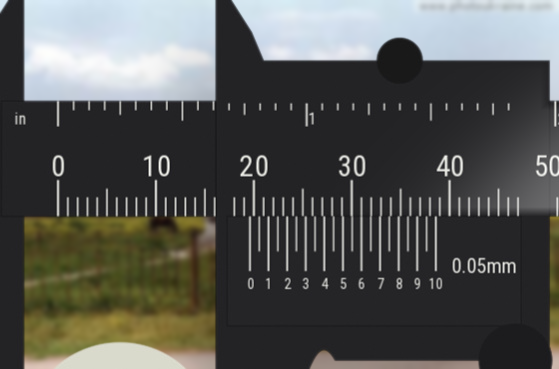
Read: 19.6,mm
